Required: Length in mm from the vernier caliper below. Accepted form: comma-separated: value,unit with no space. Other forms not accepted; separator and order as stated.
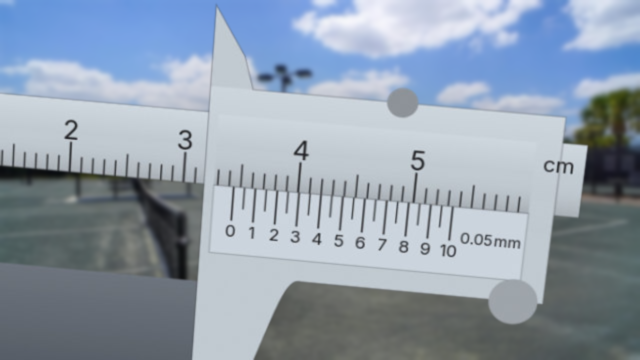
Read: 34.4,mm
